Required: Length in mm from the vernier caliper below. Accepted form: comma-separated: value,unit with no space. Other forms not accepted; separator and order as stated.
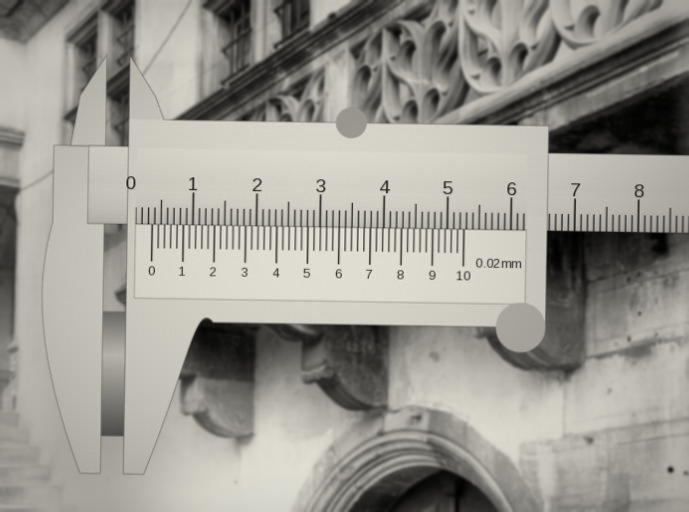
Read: 3.6,mm
